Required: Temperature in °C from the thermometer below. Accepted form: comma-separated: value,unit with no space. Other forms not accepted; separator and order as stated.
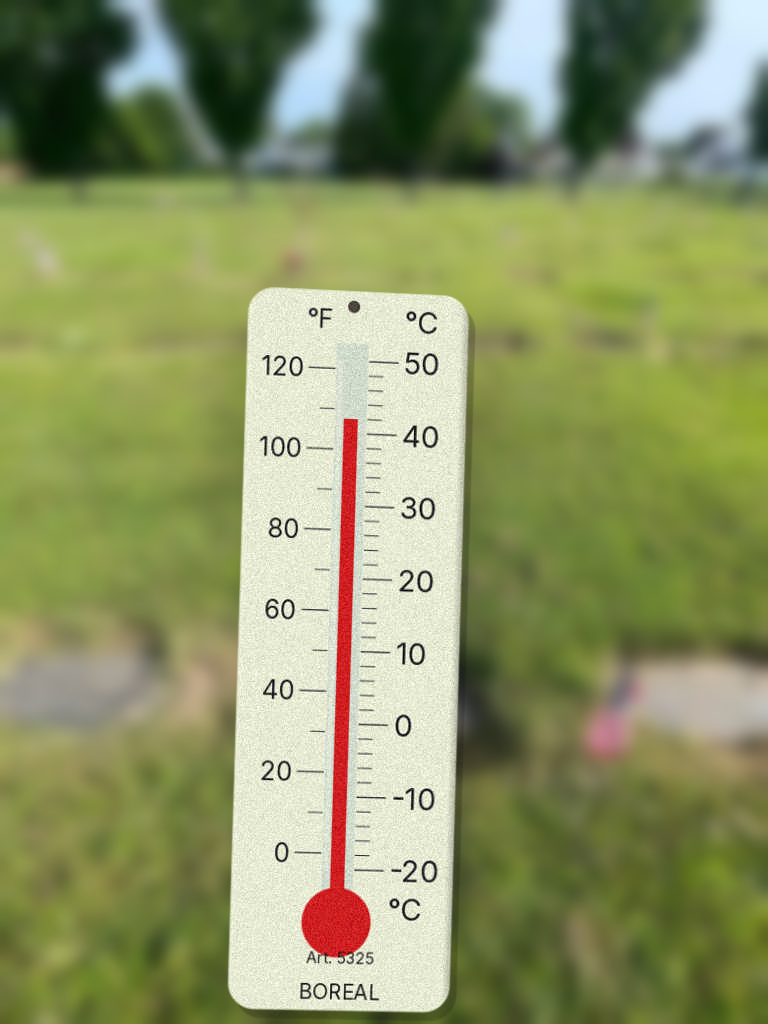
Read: 42,°C
